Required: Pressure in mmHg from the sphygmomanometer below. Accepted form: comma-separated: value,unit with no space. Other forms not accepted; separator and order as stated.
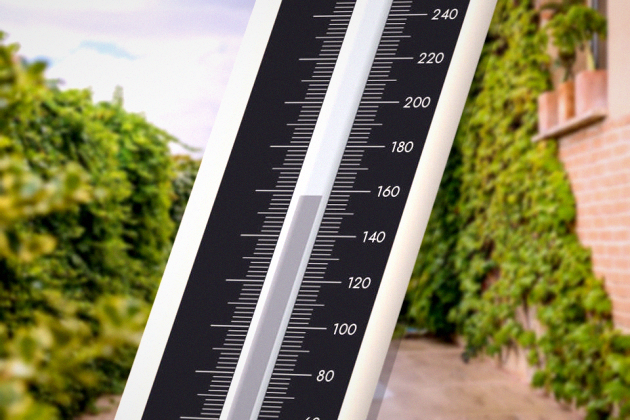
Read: 158,mmHg
